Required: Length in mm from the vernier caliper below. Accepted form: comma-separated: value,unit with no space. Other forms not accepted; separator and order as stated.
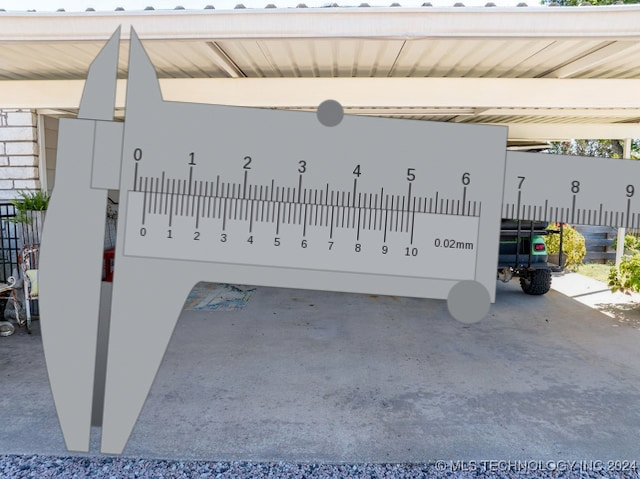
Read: 2.0,mm
